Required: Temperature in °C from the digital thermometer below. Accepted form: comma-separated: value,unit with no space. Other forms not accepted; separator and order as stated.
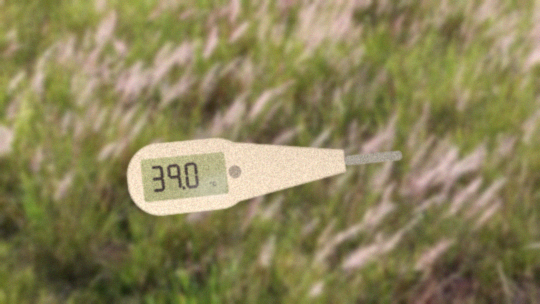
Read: 39.0,°C
